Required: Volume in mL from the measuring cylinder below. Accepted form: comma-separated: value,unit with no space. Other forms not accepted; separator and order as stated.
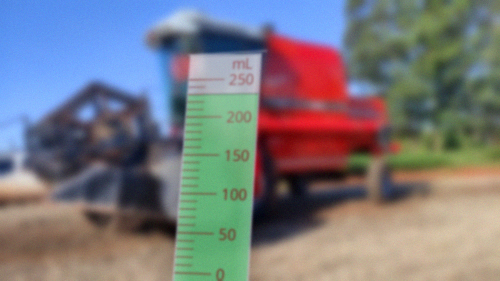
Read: 230,mL
